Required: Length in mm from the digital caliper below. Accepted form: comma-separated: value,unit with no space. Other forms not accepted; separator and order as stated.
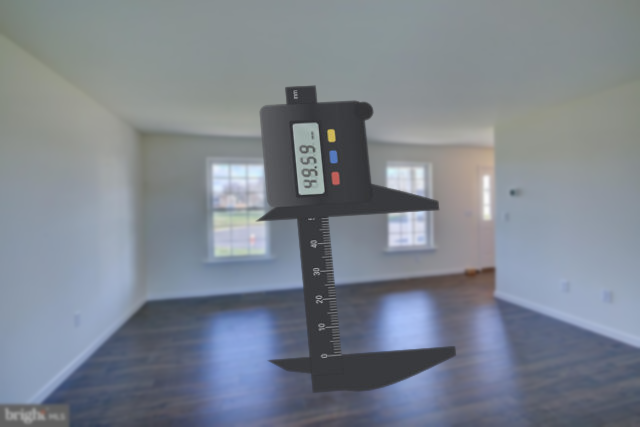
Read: 49.59,mm
